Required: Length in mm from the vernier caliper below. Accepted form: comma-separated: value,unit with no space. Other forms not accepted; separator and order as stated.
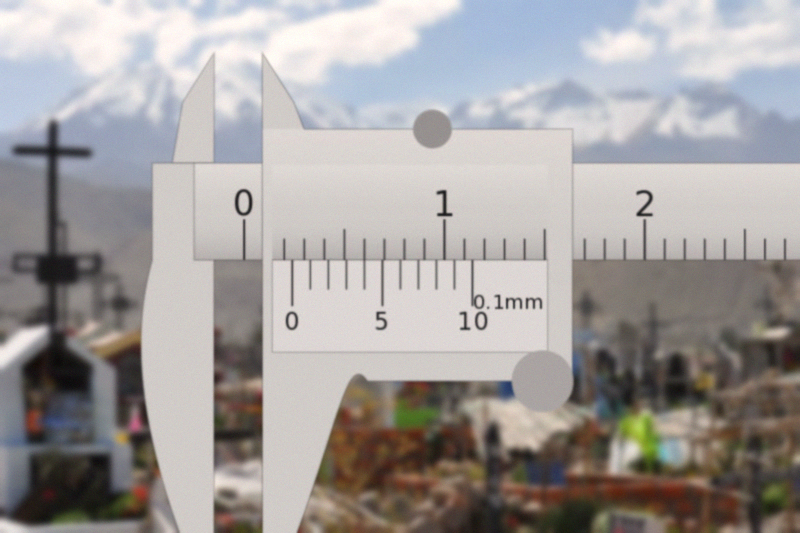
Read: 2.4,mm
